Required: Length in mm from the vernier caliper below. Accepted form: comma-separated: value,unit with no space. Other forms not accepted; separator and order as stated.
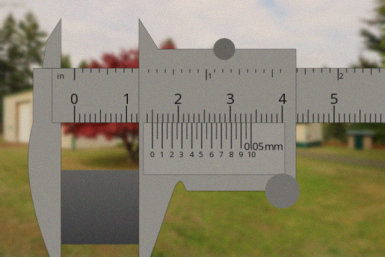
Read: 15.0,mm
